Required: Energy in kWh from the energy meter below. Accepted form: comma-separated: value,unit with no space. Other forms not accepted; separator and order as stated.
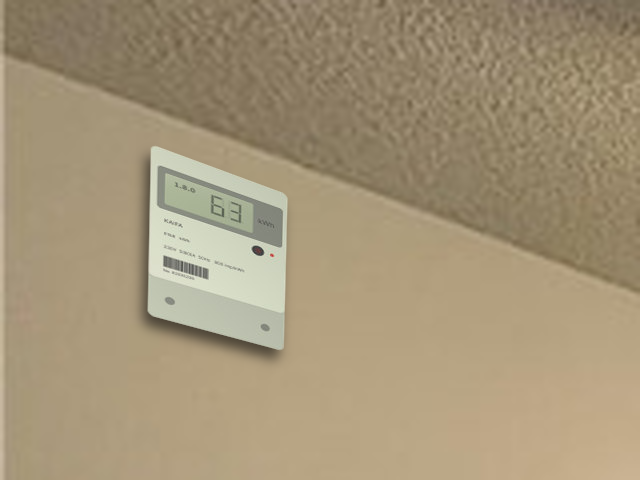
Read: 63,kWh
